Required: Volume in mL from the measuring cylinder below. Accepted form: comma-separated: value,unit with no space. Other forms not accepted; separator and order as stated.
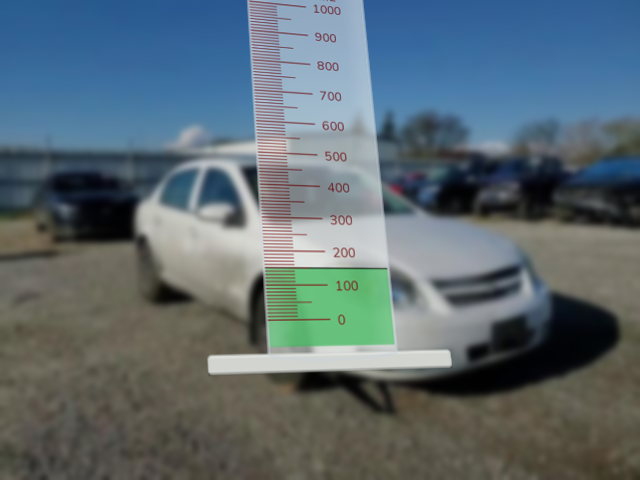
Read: 150,mL
